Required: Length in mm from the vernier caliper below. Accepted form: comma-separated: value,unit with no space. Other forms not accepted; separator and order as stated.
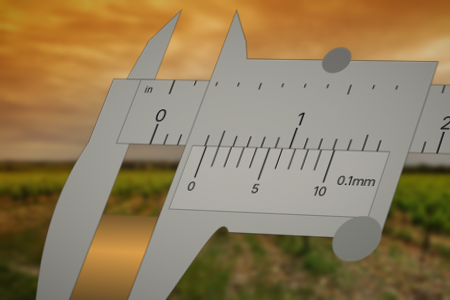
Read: 4.1,mm
